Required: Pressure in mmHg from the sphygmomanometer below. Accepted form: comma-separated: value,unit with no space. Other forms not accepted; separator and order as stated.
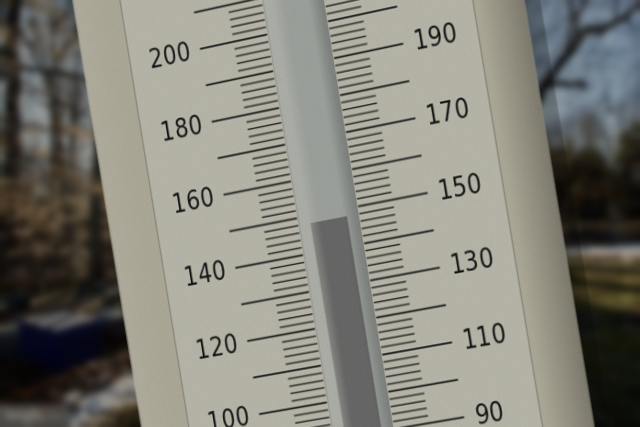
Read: 148,mmHg
